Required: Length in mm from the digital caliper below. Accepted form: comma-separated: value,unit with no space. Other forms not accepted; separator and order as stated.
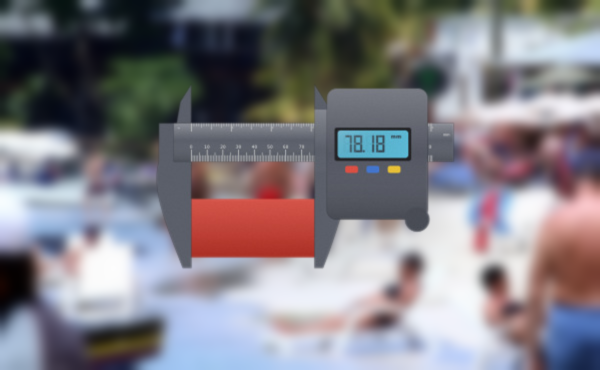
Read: 78.18,mm
